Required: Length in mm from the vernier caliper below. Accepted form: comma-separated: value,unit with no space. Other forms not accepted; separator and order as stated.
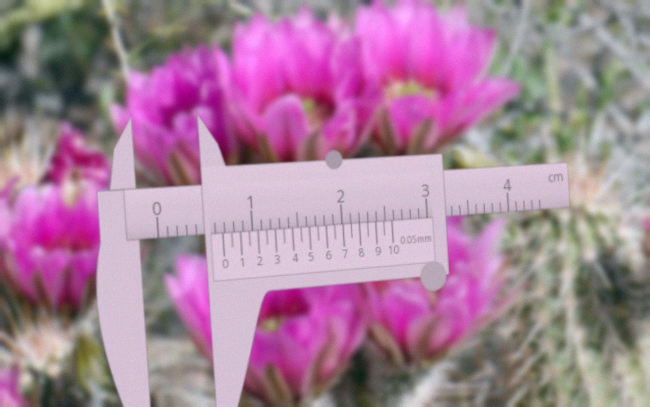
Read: 6.8,mm
